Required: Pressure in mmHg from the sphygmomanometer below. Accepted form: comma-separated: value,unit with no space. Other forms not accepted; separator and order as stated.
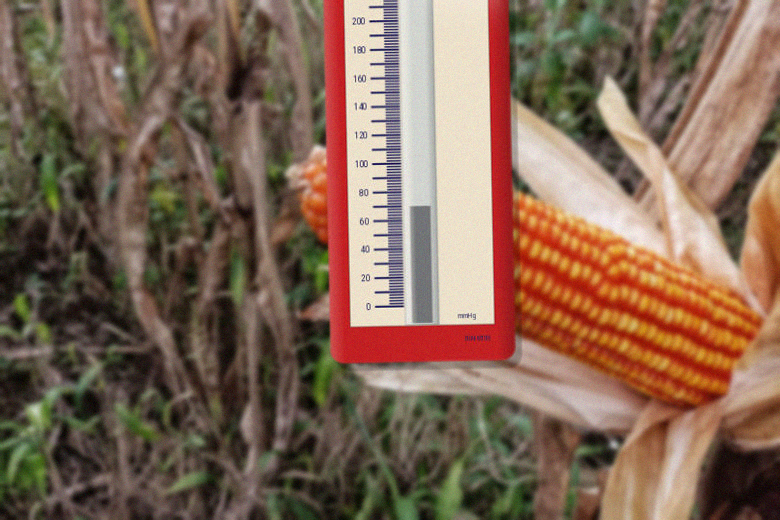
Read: 70,mmHg
